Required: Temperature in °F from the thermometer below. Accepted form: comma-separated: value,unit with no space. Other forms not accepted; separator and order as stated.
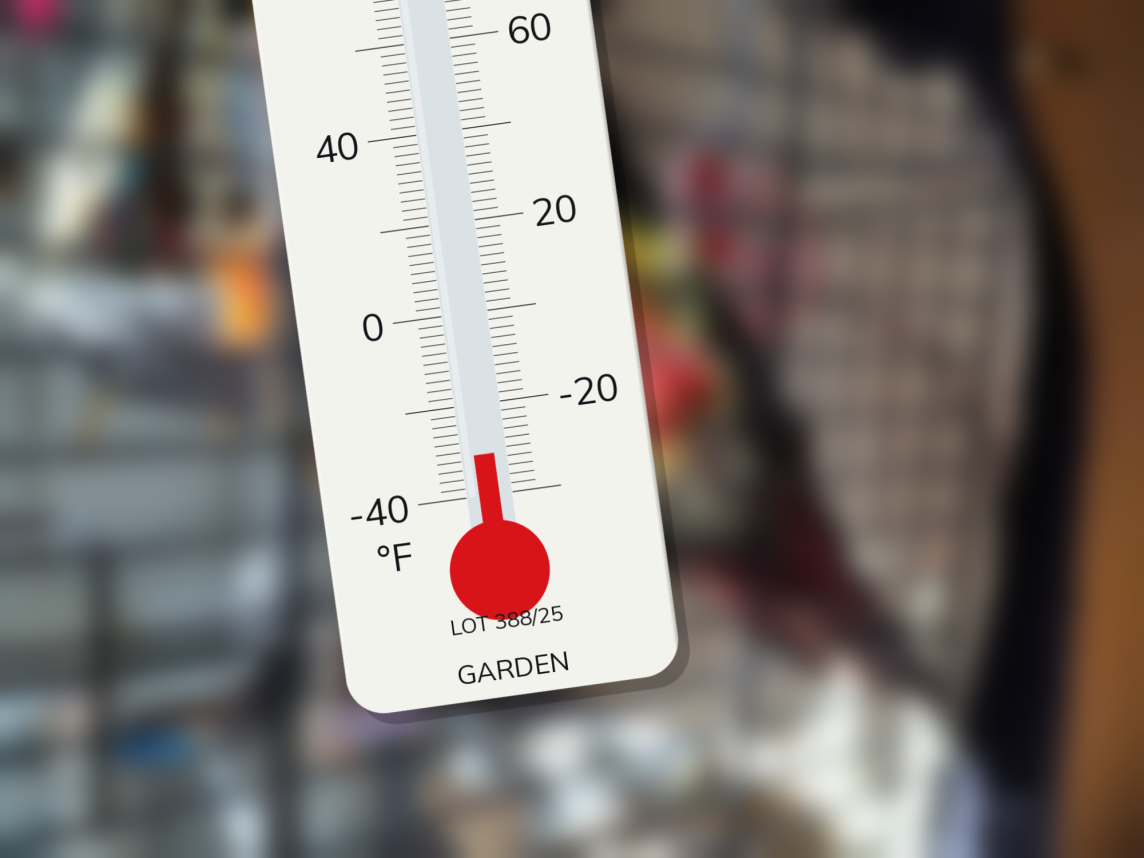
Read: -31,°F
